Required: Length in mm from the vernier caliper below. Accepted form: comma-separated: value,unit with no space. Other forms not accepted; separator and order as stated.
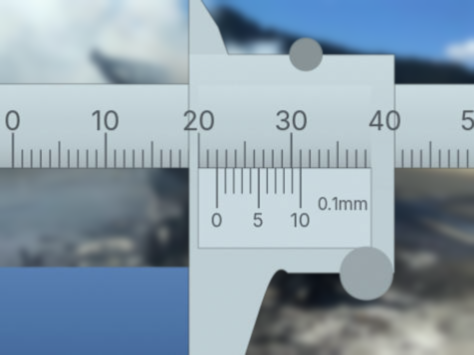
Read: 22.0,mm
